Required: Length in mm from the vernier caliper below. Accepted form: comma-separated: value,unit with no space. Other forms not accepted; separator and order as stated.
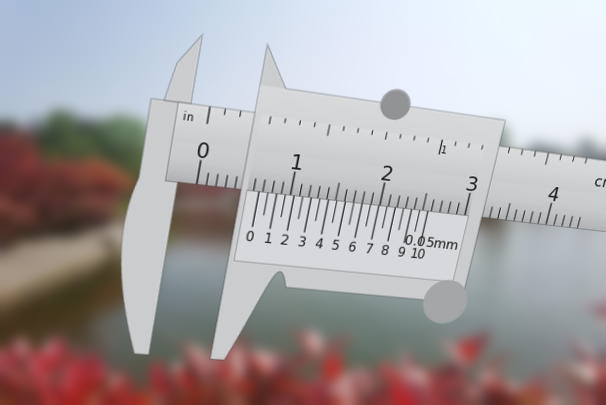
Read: 6.6,mm
